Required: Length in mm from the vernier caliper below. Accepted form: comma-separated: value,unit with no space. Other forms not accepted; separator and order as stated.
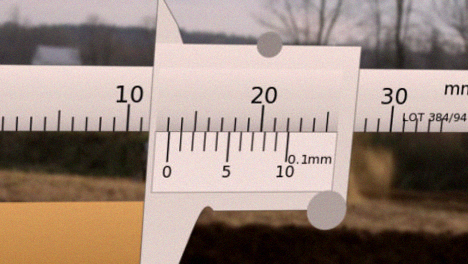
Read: 13.1,mm
